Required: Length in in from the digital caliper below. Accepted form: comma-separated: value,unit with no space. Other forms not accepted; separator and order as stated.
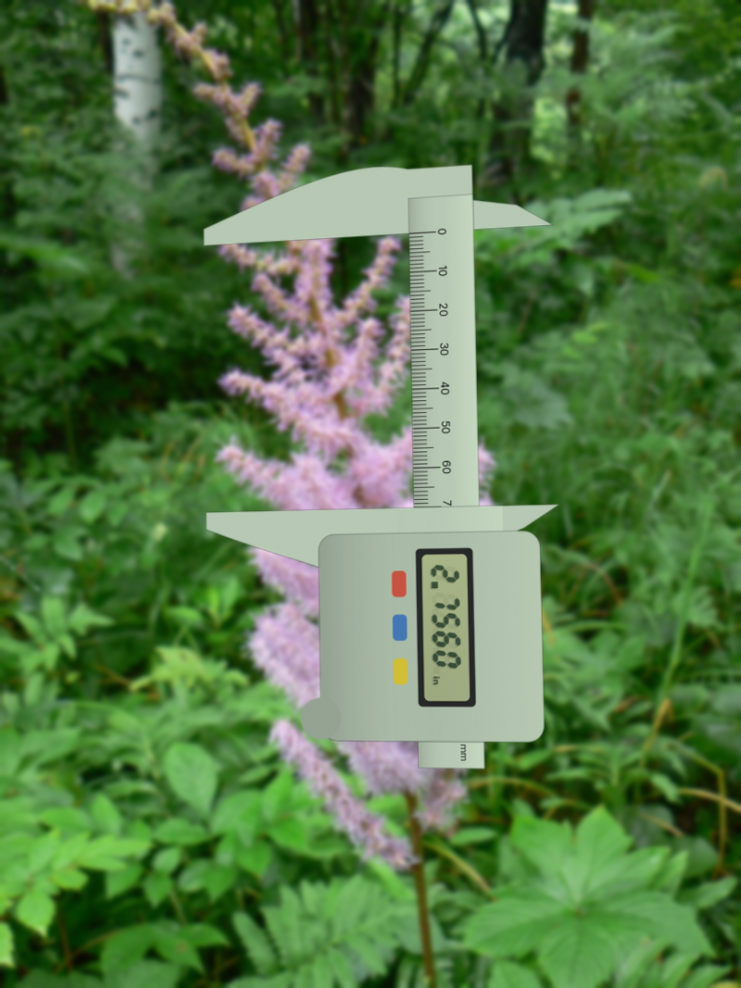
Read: 2.7560,in
